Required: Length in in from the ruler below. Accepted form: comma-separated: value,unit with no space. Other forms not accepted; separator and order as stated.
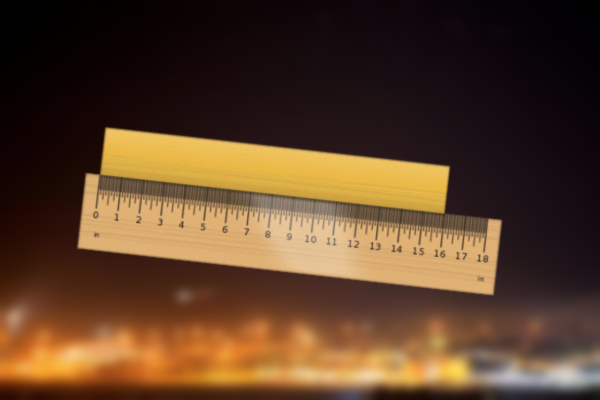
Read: 16,in
